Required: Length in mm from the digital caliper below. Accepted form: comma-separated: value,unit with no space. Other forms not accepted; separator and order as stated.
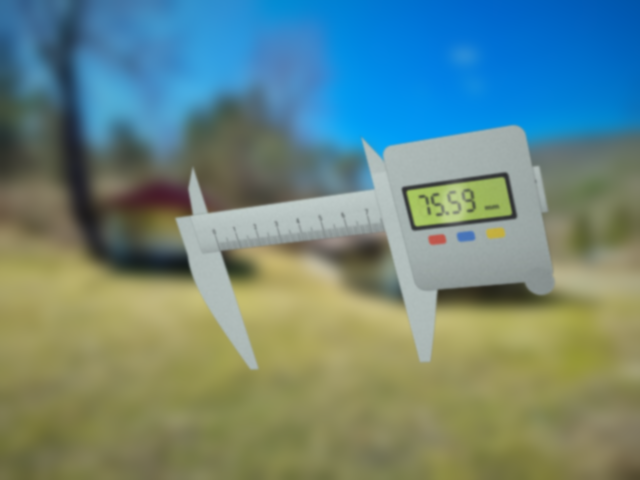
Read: 75.59,mm
